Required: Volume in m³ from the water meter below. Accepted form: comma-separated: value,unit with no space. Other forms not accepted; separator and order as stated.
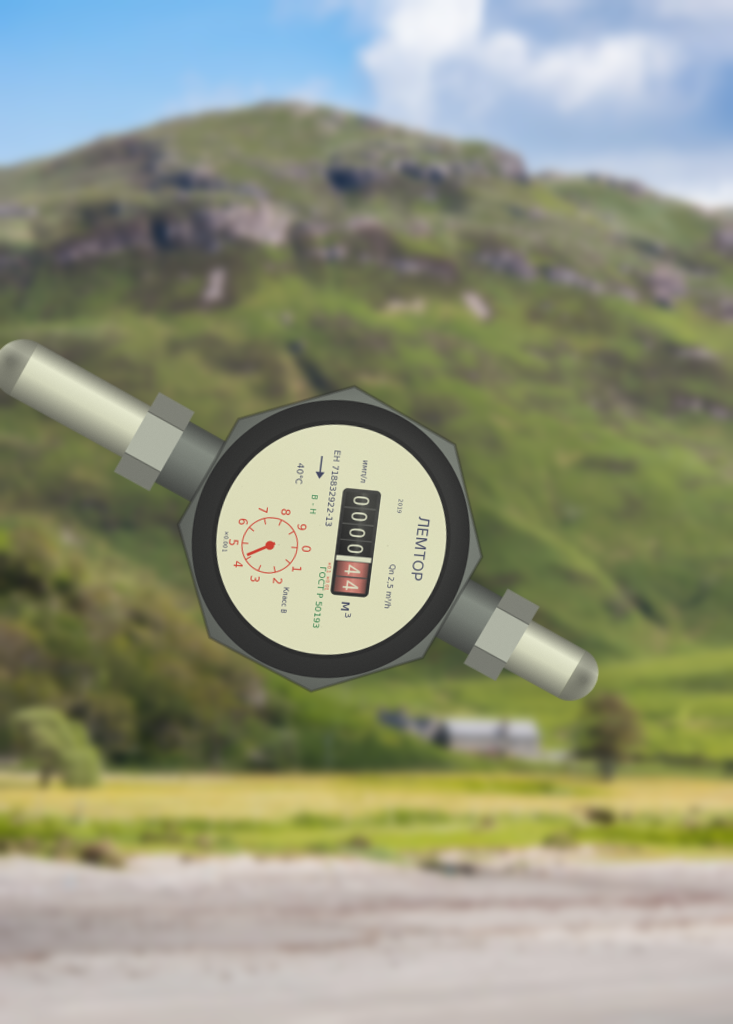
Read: 0.444,m³
